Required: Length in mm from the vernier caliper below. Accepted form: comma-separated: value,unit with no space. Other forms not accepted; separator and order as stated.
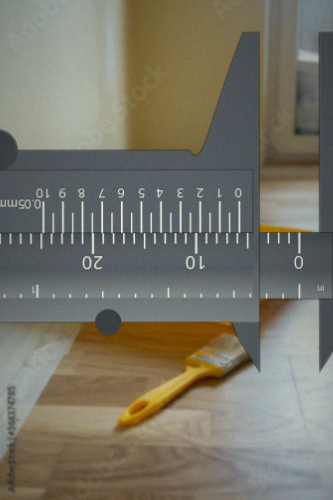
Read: 5.8,mm
